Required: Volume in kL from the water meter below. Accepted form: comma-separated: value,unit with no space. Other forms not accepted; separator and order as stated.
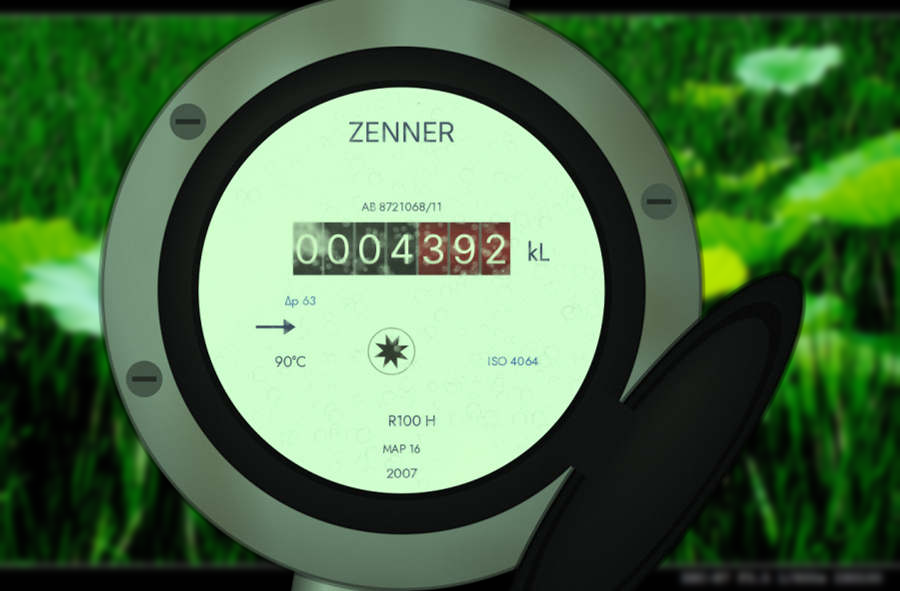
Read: 4.392,kL
